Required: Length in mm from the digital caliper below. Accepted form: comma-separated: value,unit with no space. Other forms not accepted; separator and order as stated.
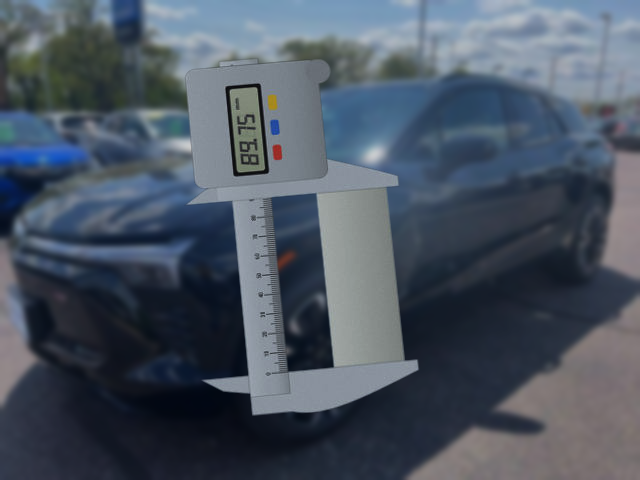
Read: 89.75,mm
